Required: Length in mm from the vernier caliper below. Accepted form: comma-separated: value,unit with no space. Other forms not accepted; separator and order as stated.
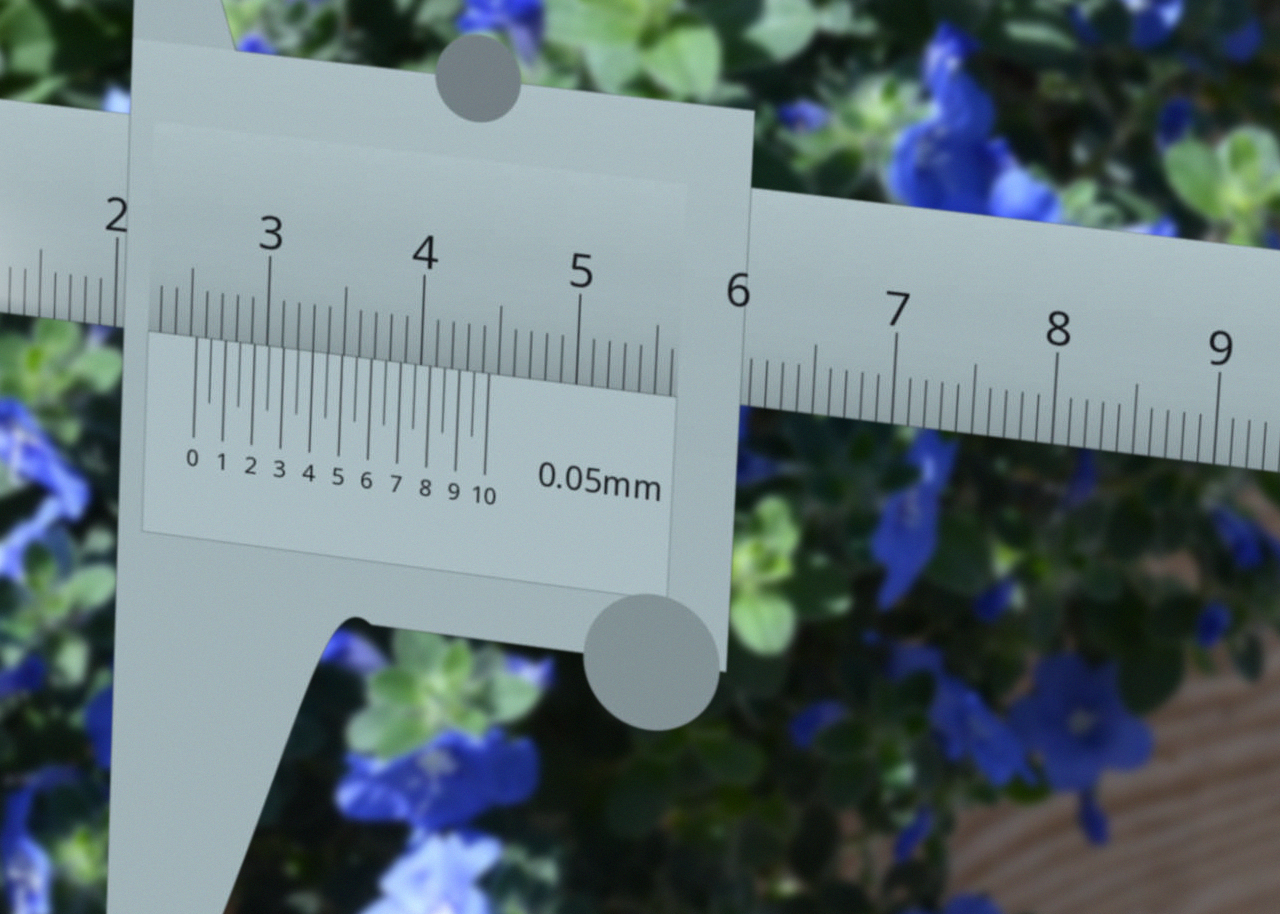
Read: 25.4,mm
